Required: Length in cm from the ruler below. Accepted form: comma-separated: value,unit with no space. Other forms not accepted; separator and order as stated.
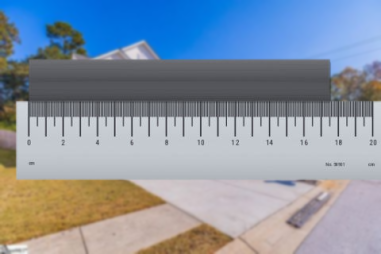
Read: 17.5,cm
